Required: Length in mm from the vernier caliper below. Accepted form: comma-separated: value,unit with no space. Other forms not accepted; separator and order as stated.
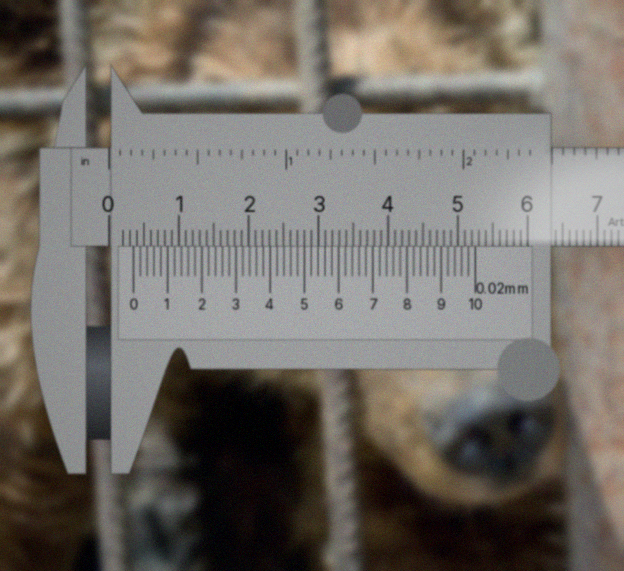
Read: 3.5,mm
